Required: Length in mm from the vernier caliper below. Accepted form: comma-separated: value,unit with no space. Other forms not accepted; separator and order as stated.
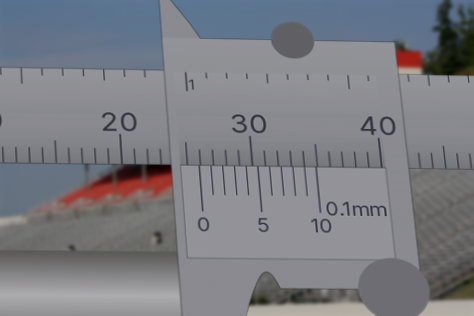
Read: 25.9,mm
